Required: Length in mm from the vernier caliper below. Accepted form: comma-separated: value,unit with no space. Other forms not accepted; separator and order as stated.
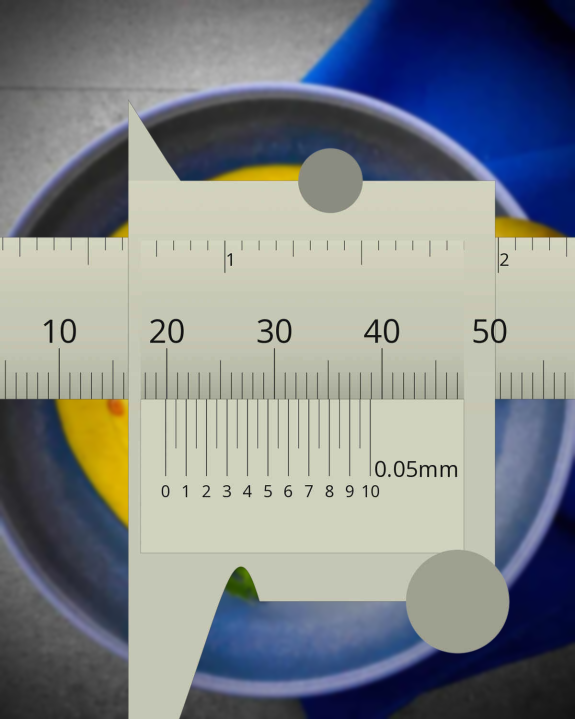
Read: 19.9,mm
